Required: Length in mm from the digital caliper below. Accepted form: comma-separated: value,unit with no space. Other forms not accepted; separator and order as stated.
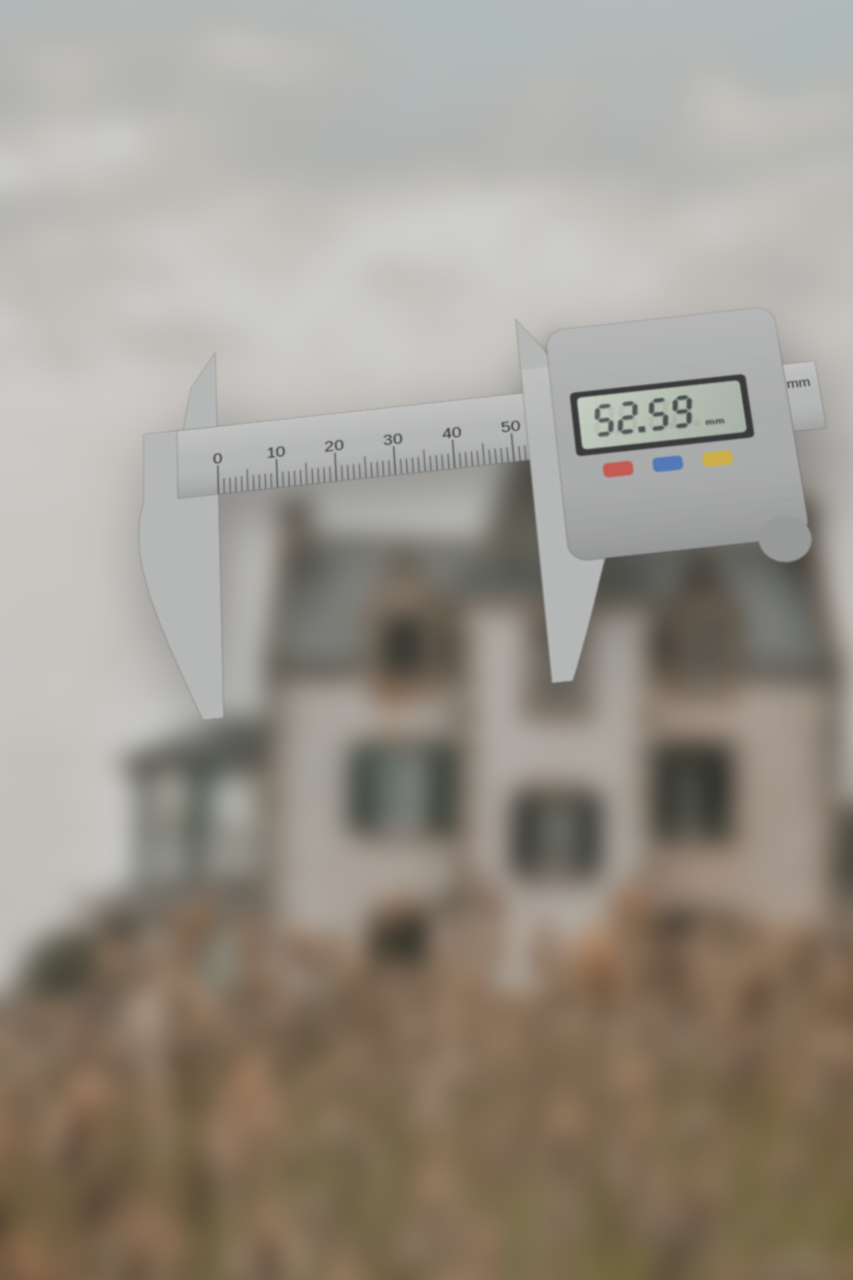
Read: 52.59,mm
